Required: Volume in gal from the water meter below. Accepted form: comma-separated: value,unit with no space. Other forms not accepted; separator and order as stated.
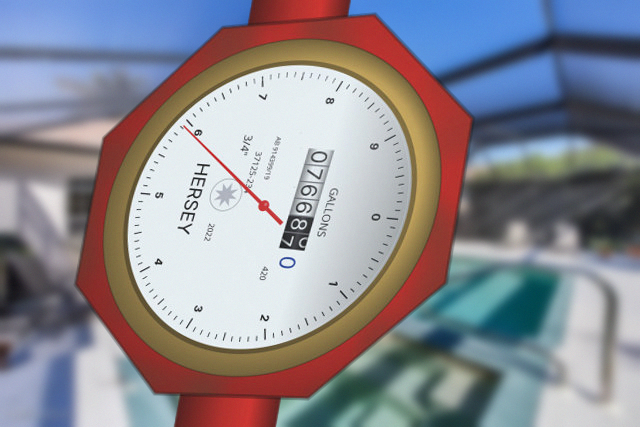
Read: 766865.9,gal
